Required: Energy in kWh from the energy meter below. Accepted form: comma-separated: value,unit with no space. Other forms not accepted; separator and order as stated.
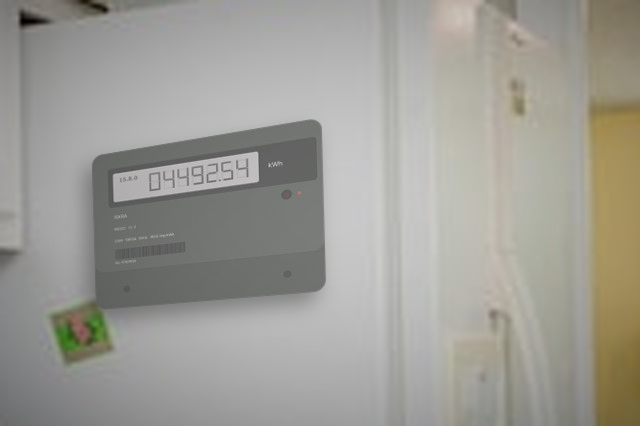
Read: 4492.54,kWh
